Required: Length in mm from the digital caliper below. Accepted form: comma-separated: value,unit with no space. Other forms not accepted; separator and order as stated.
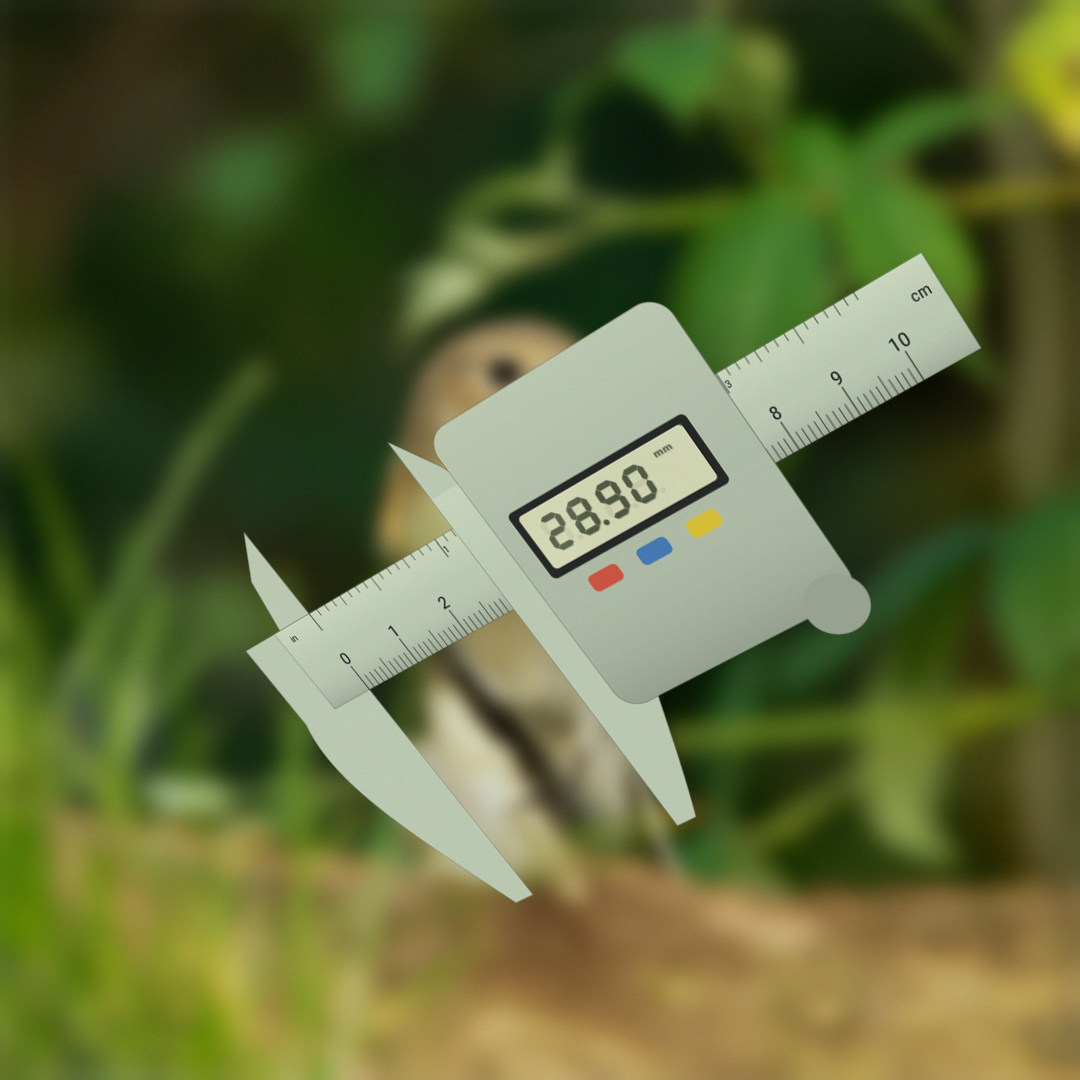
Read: 28.90,mm
